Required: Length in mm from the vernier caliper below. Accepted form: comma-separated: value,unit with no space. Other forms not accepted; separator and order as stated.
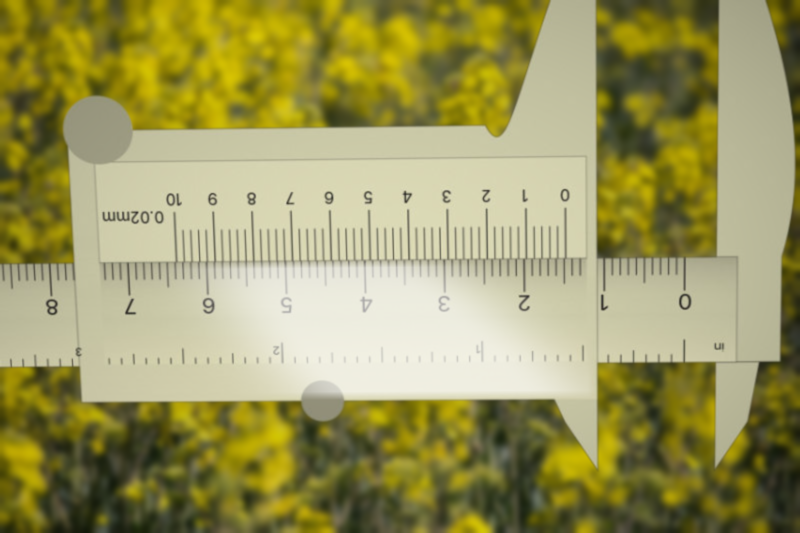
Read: 14.8,mm
